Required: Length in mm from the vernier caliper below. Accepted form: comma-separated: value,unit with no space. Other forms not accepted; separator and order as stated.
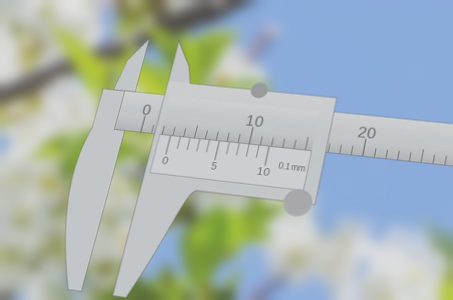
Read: 2.8,mm
